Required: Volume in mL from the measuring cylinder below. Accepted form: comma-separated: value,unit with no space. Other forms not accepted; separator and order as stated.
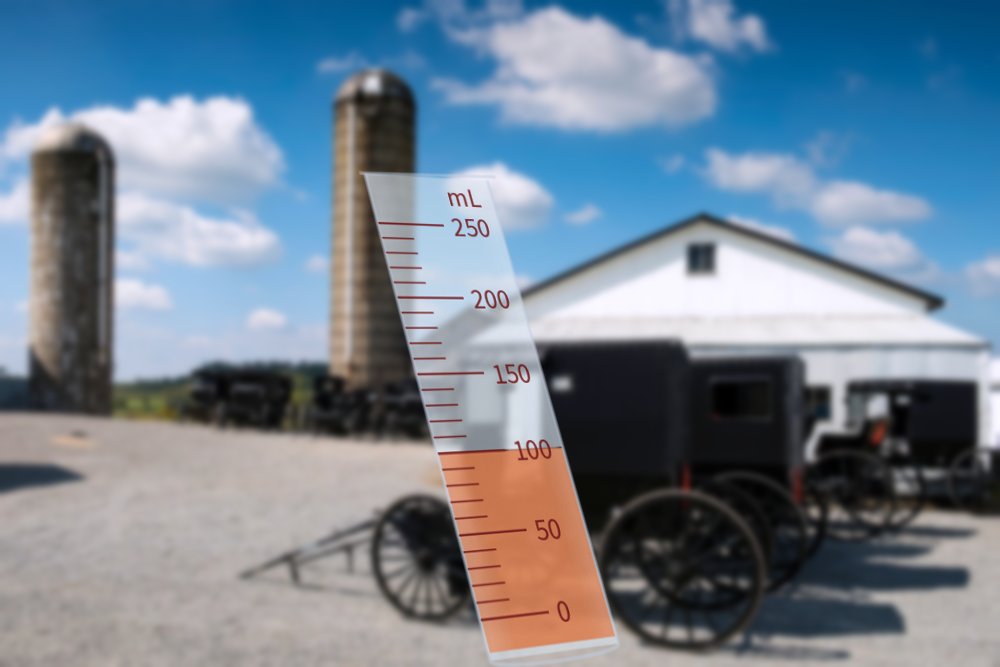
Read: 100,mL
